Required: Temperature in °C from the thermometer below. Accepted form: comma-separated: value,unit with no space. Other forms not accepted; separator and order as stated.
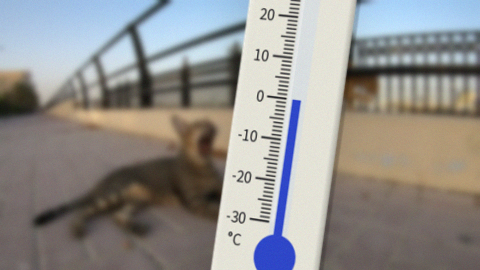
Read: 0,°C
